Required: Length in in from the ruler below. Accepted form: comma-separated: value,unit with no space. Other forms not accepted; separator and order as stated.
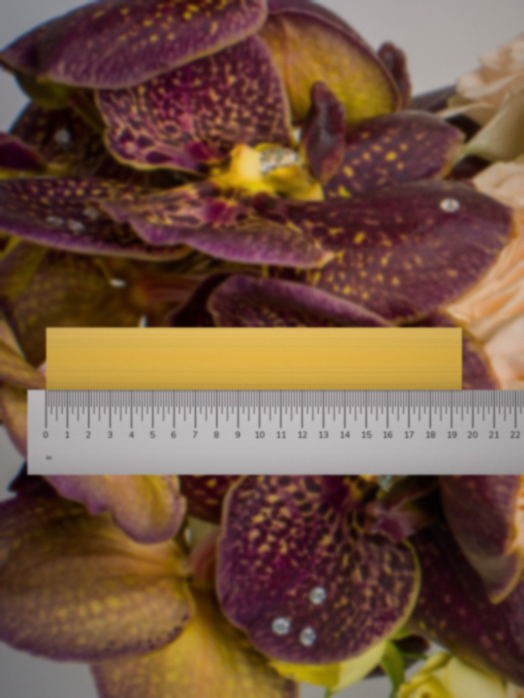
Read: 19.5,in
